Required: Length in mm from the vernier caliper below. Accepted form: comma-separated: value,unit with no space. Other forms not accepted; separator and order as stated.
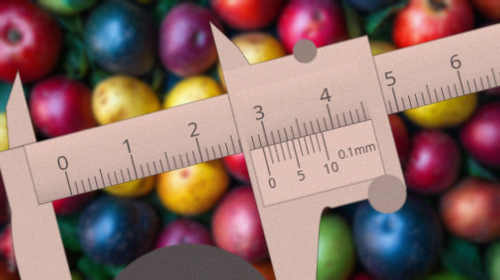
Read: 29.2,mm
